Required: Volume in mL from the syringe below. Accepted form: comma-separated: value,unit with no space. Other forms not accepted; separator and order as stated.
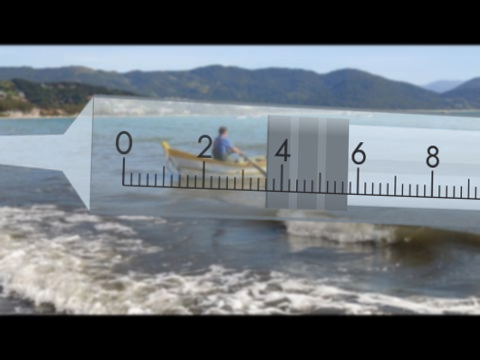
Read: 3.6,mL
